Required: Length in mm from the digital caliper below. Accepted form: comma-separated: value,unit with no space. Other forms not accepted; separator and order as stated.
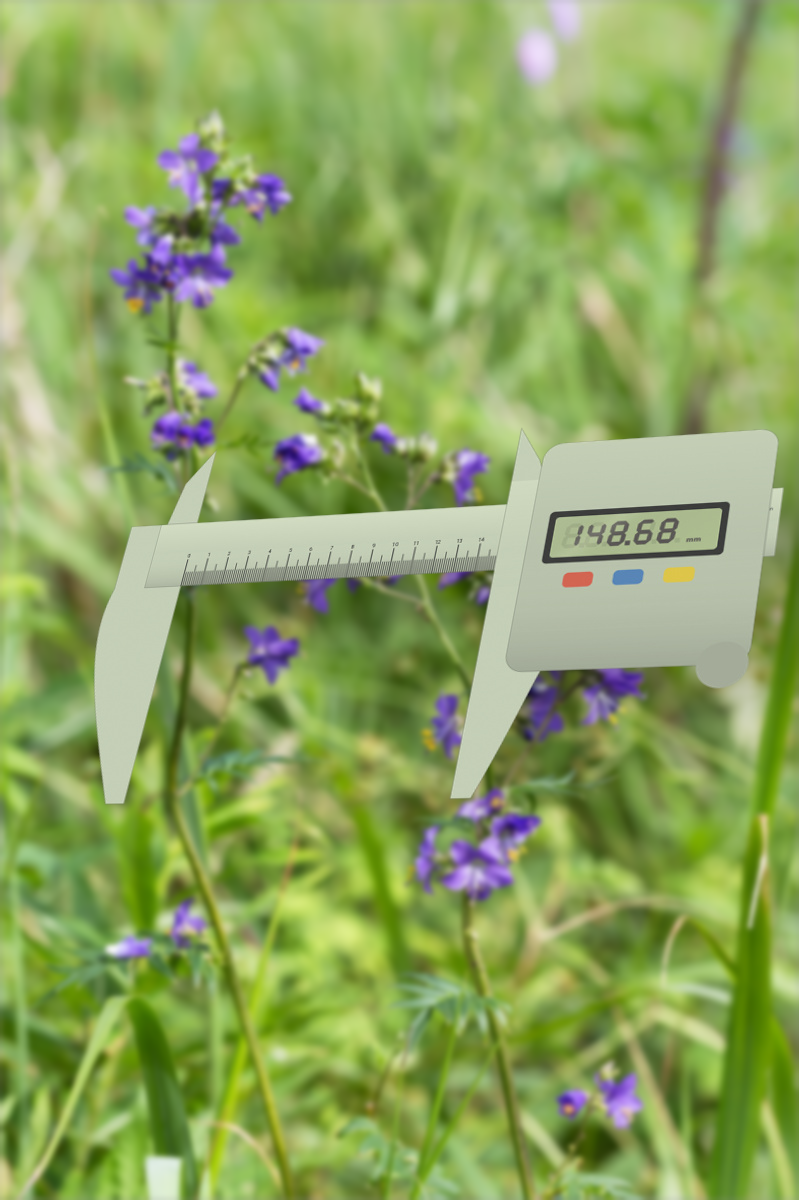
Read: 148.68,mm
